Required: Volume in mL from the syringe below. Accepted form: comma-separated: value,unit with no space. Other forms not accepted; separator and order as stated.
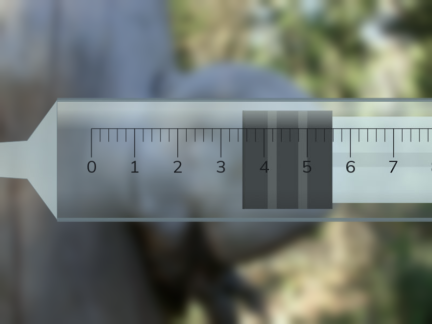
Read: 3.5,mL
